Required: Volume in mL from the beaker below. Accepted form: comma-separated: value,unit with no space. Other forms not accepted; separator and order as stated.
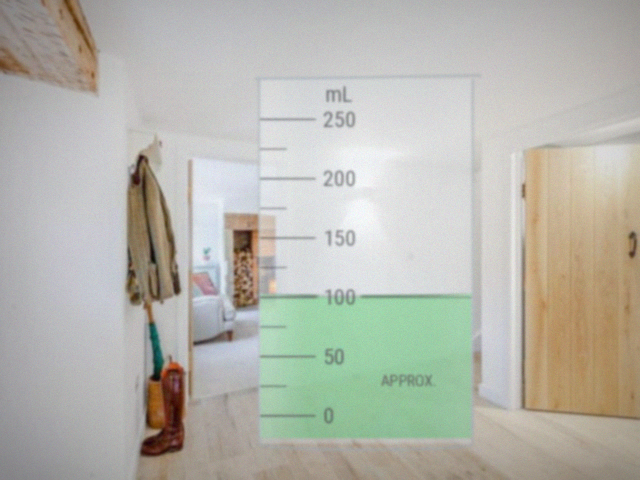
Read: 100,mL
